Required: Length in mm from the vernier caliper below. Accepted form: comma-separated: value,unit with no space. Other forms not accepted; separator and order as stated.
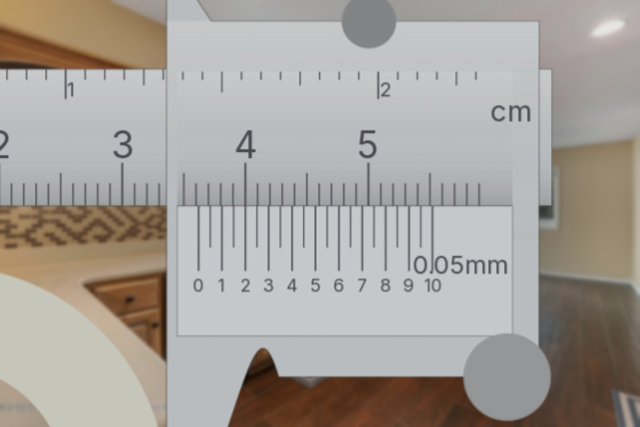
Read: 36.2,mm
